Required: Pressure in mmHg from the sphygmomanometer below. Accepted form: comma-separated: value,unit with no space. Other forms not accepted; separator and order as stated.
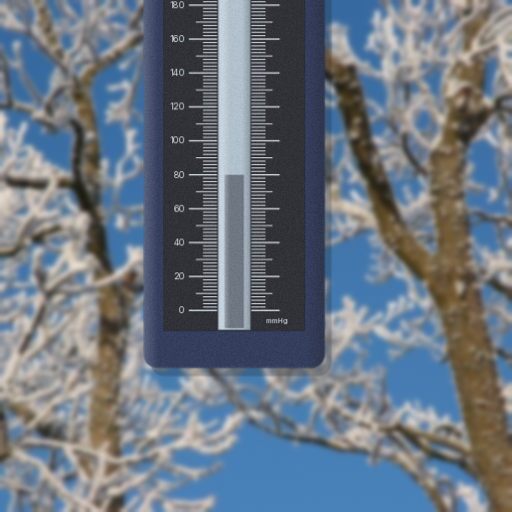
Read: 80,mmHg
